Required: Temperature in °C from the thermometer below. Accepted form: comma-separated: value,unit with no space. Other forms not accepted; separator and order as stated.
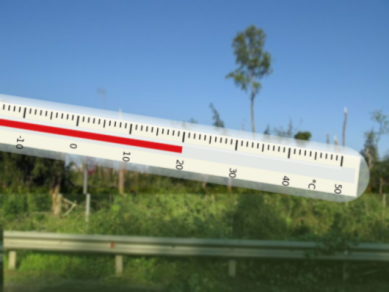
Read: 20,°C
